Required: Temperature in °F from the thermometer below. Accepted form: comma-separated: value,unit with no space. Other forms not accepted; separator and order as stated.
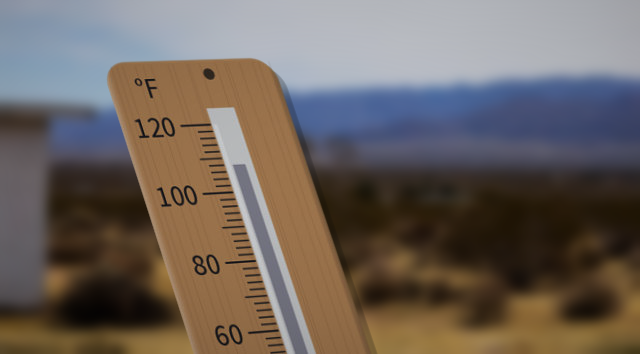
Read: 108,°F
